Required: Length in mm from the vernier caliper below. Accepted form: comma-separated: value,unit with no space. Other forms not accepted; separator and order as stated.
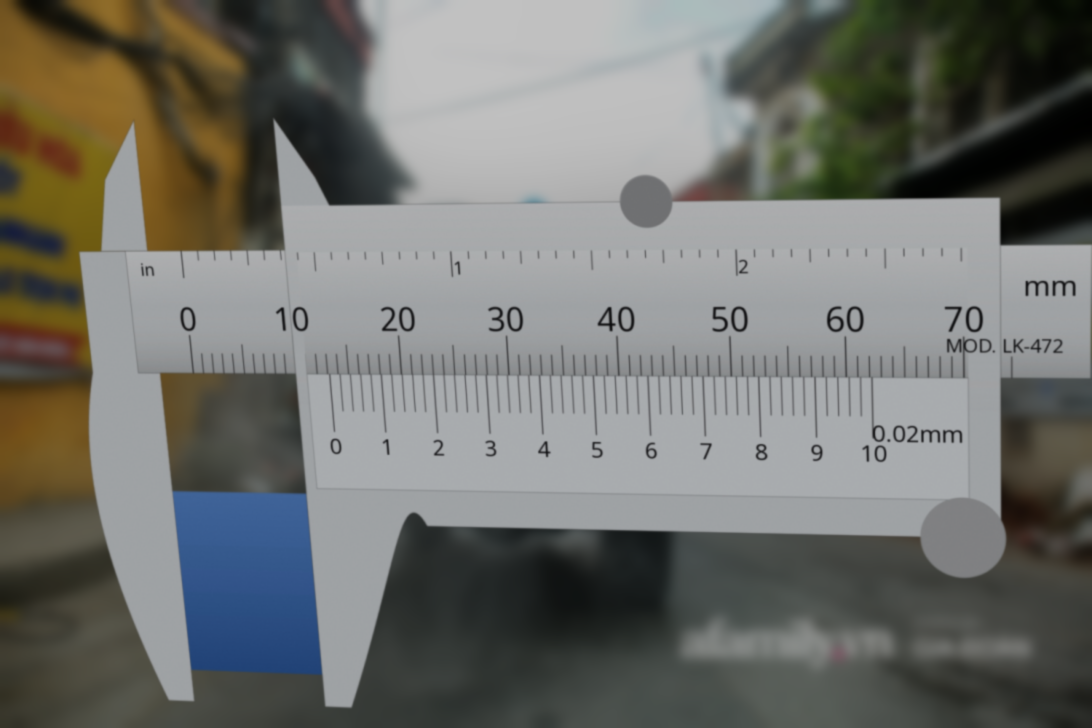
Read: 13.2,mm
